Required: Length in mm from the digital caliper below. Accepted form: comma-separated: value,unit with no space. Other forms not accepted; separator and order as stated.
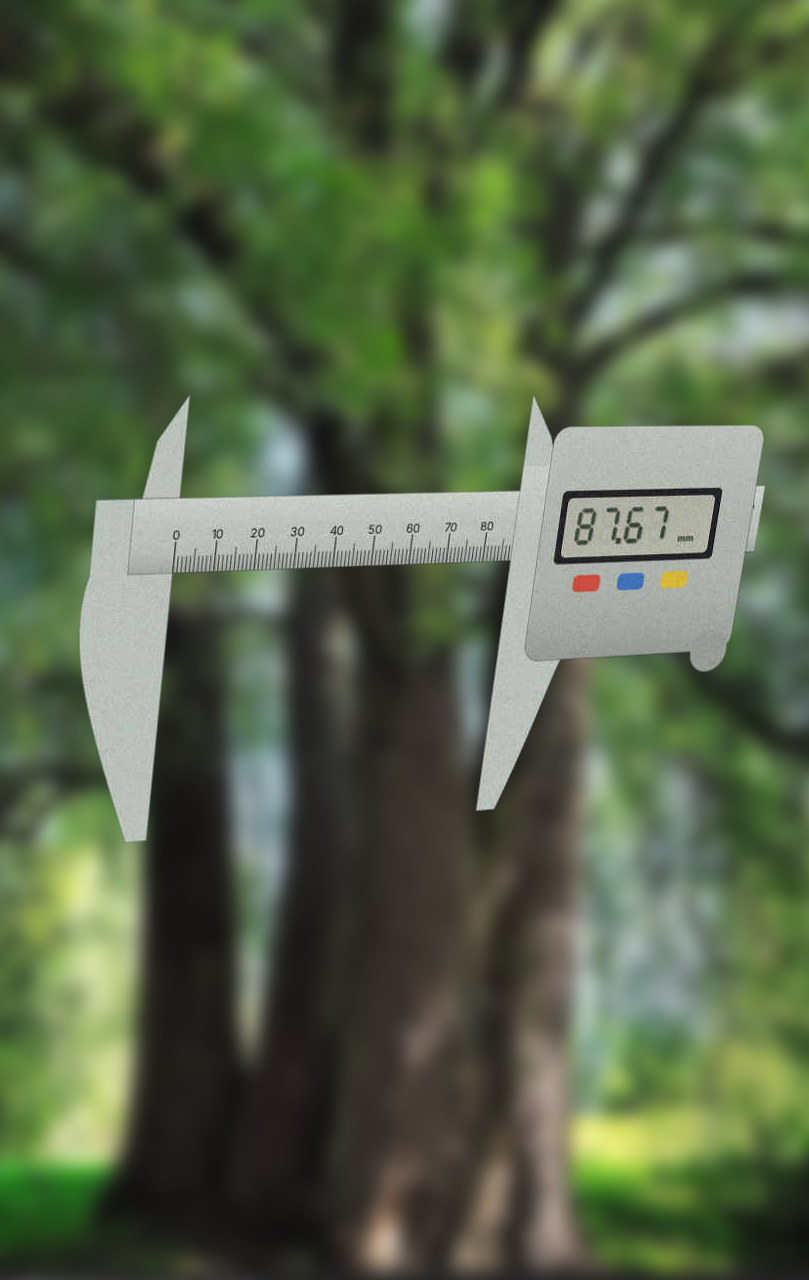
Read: 87.67,mm
